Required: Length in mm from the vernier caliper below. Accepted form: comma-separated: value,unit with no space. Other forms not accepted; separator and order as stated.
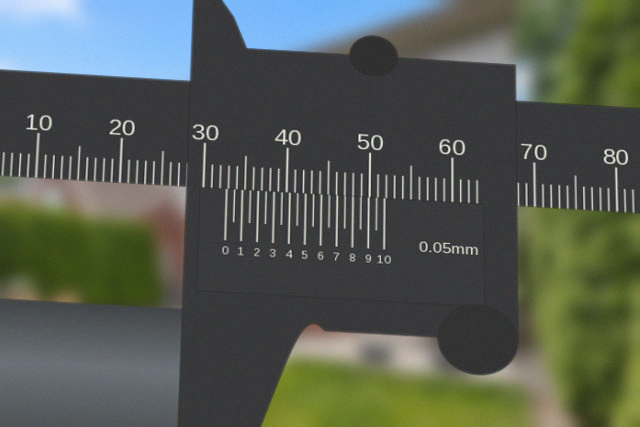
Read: 32.8,mm
